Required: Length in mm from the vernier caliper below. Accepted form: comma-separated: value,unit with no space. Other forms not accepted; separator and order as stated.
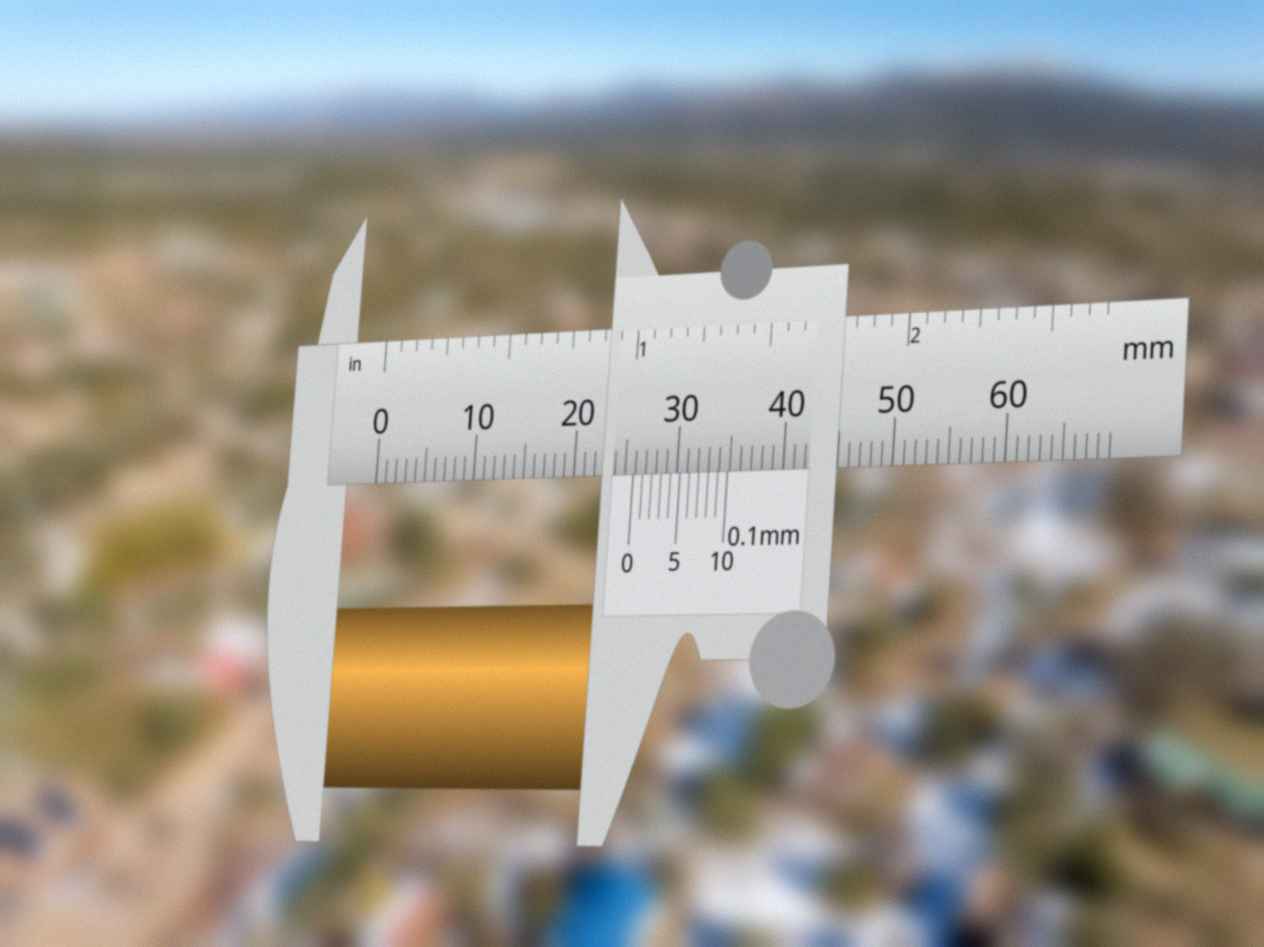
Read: 25.8,mm
